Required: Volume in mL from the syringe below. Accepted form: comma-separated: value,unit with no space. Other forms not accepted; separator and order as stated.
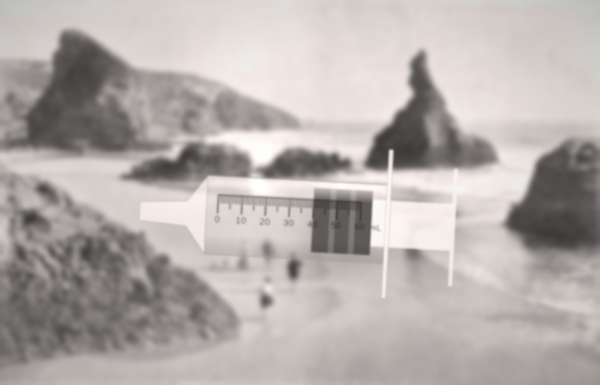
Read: 40,mL
